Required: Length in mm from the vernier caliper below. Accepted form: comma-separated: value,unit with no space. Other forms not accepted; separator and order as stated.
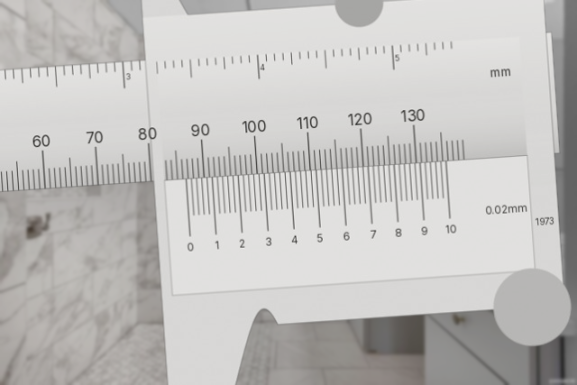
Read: 86.6,mm
